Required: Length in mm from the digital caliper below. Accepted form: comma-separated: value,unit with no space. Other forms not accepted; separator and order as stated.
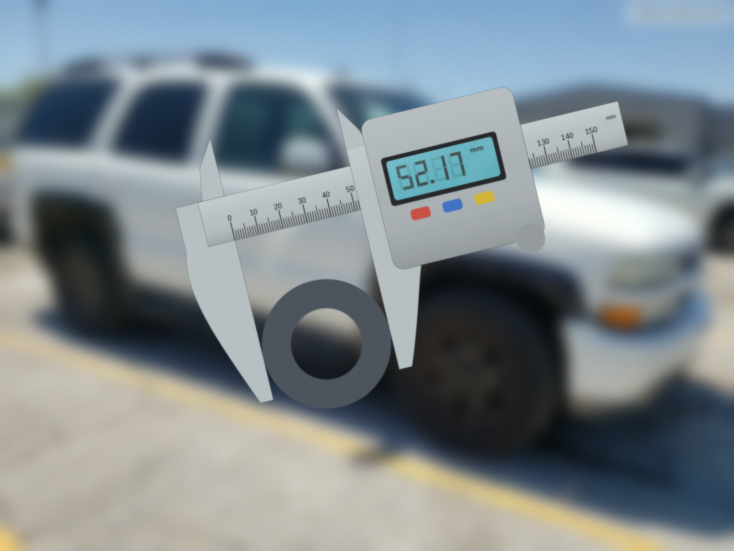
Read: 52.17,mm
